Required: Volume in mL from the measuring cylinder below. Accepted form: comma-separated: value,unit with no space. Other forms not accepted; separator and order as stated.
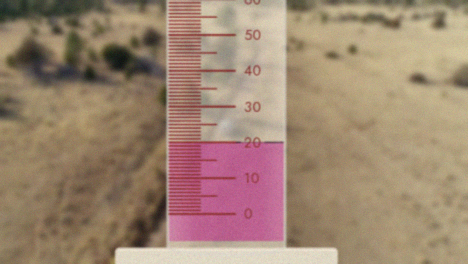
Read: 20,mL
